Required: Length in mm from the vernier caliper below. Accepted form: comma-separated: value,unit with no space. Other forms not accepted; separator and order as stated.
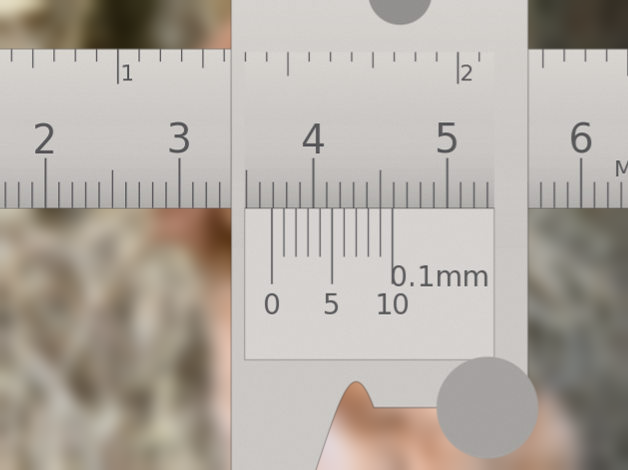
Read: 36.9,mm
